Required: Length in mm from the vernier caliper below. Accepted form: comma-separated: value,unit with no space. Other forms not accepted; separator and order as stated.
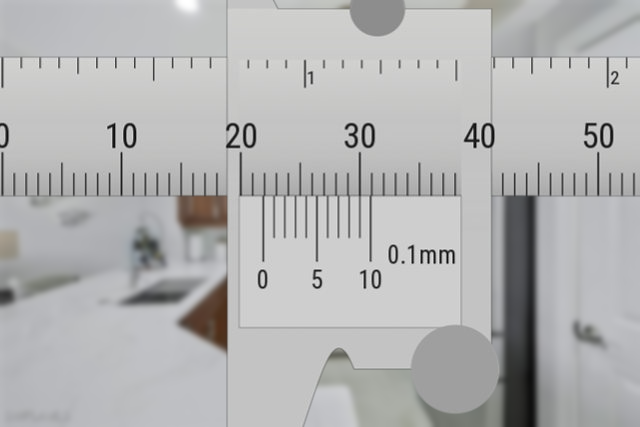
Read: 21.9,mm
